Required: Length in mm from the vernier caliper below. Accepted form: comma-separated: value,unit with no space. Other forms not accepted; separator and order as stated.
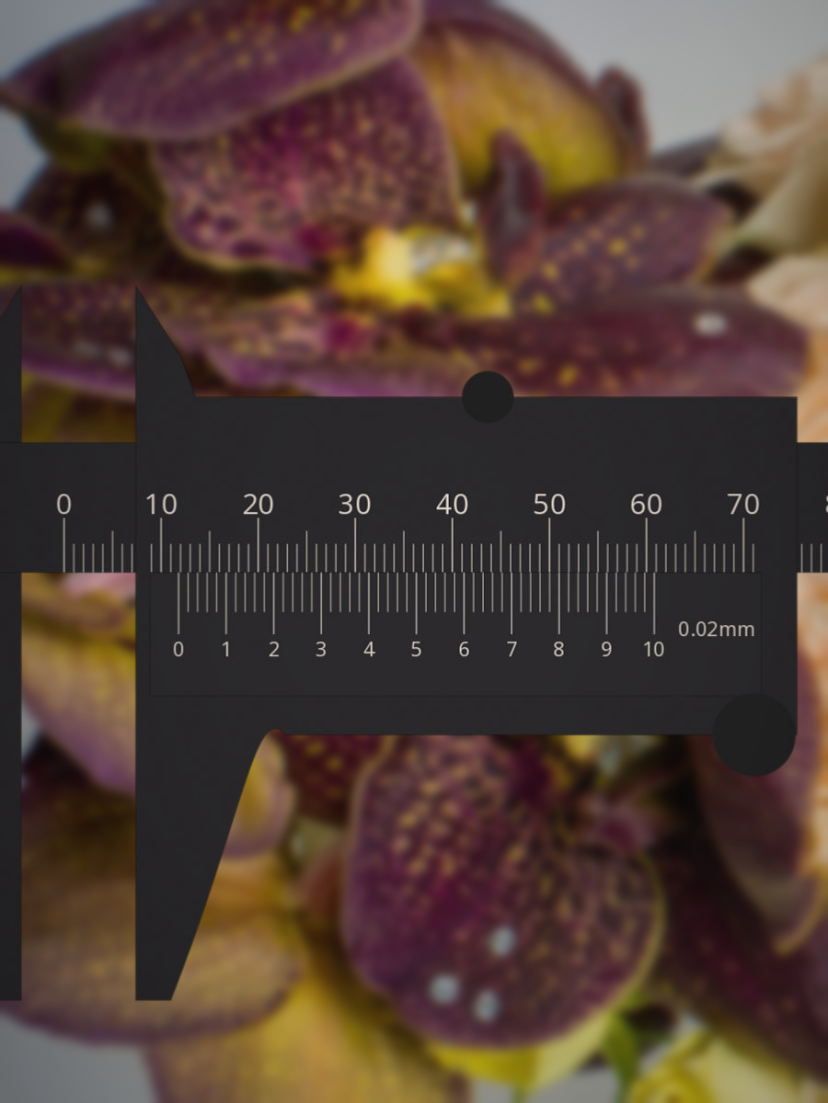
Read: 11.8,mm
